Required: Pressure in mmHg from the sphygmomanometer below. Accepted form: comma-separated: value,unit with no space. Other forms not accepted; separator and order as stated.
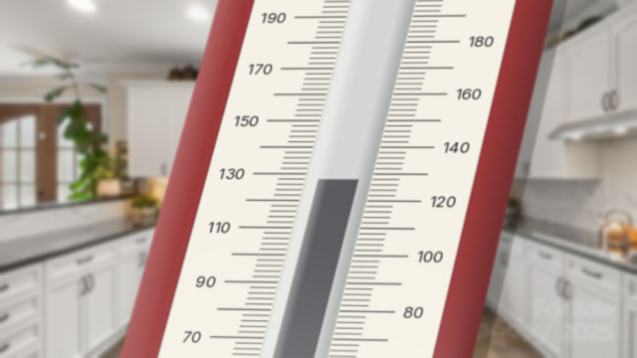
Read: 128,mmHg
